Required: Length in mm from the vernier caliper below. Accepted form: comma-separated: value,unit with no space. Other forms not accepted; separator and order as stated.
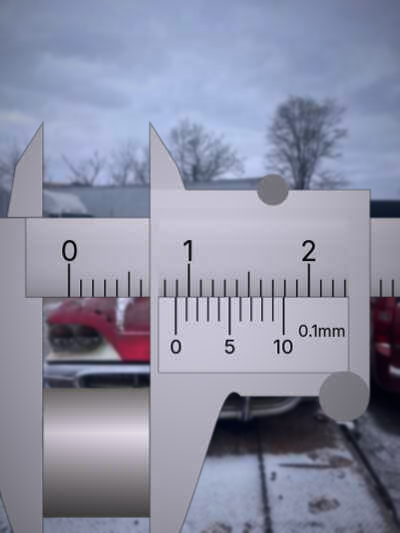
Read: 8.9,mm
